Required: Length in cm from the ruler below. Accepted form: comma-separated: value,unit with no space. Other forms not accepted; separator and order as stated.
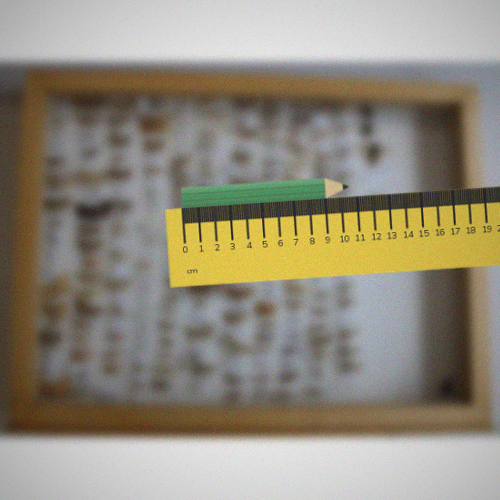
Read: 10.5,cm
